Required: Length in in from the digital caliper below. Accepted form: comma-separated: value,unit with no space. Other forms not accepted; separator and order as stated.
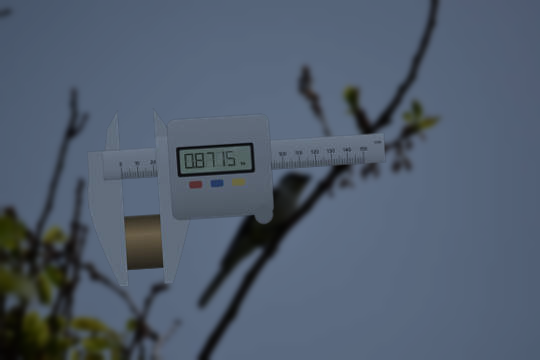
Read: 0.8715,in
